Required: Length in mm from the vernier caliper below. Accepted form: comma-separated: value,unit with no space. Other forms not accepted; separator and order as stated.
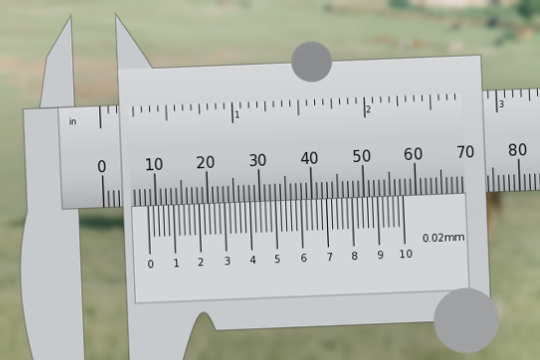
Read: 8.5,mm
